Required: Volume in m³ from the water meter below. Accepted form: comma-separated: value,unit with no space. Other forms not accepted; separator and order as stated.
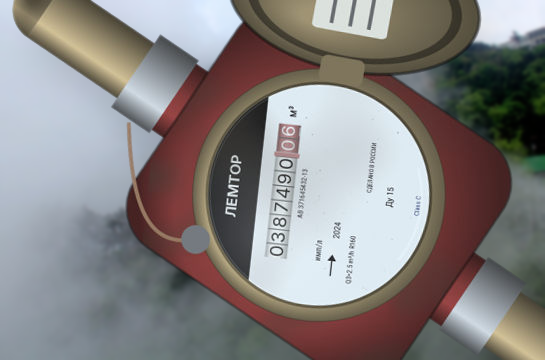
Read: 387490.06,m³
